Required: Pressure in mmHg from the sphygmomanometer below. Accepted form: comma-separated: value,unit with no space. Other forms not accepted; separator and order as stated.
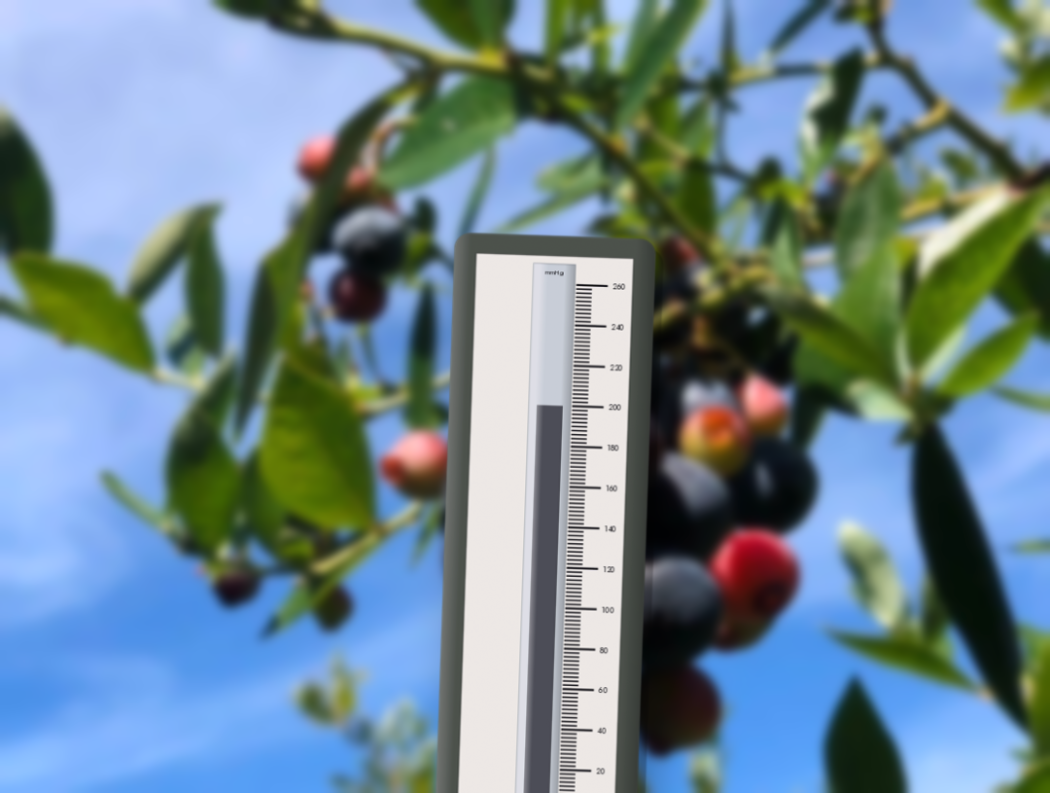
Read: 200,mmHg
